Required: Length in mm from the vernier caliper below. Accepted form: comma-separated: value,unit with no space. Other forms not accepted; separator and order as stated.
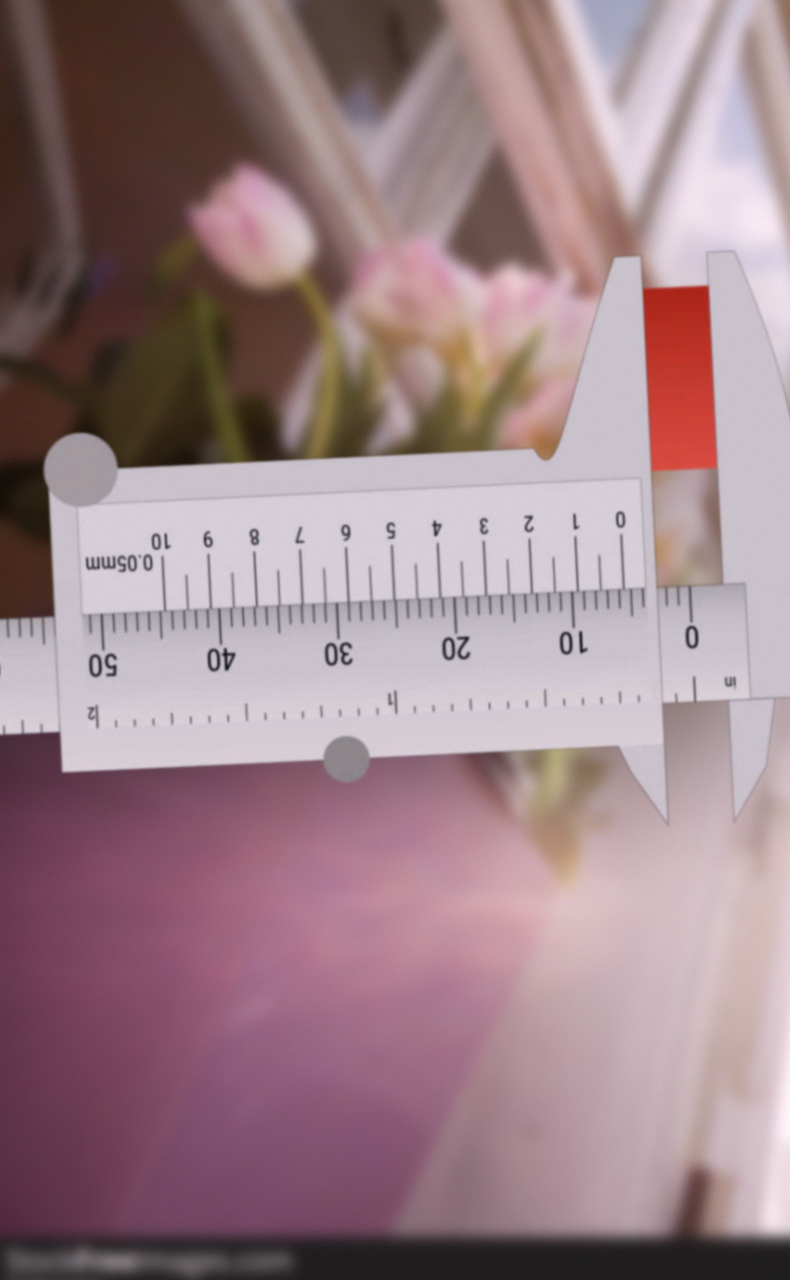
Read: 5.6,mm
